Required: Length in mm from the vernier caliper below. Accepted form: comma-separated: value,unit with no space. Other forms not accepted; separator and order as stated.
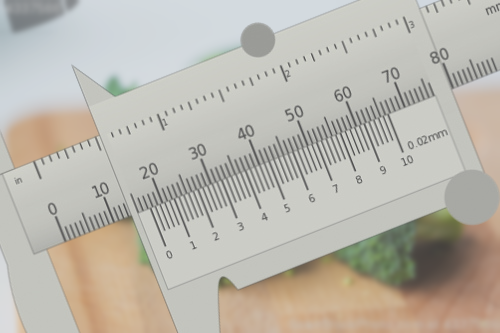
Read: 17.5,mm
